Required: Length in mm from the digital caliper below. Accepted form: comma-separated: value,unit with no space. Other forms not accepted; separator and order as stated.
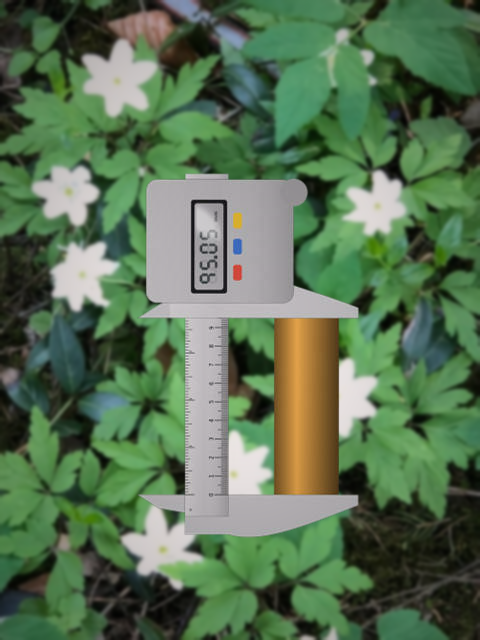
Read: 95.05,mm
